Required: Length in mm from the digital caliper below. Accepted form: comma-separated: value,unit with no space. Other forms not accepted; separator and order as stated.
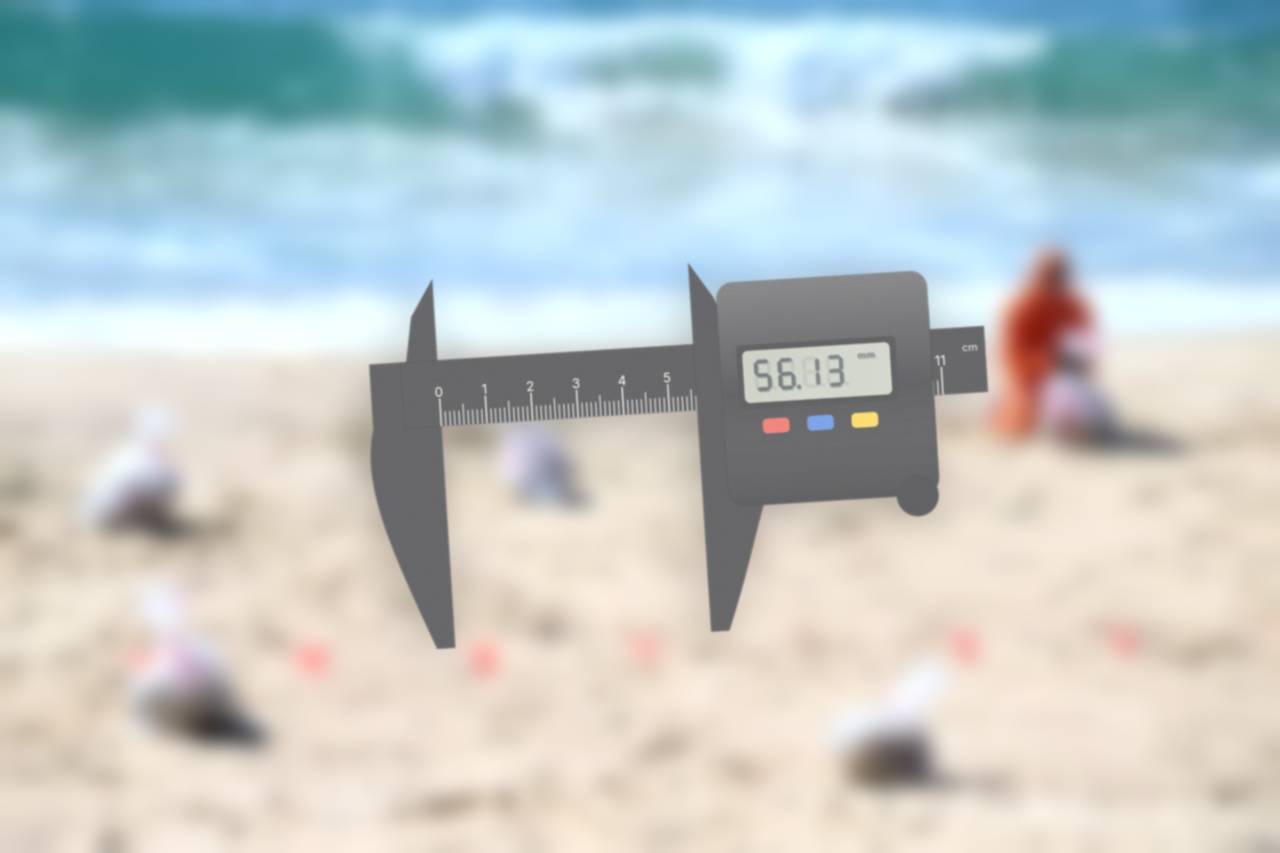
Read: 56.13,mm
